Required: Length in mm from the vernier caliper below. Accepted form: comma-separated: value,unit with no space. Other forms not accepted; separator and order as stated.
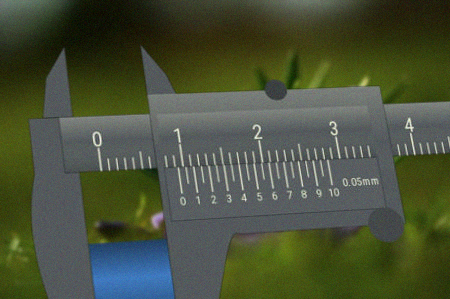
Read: 9.4,mm
